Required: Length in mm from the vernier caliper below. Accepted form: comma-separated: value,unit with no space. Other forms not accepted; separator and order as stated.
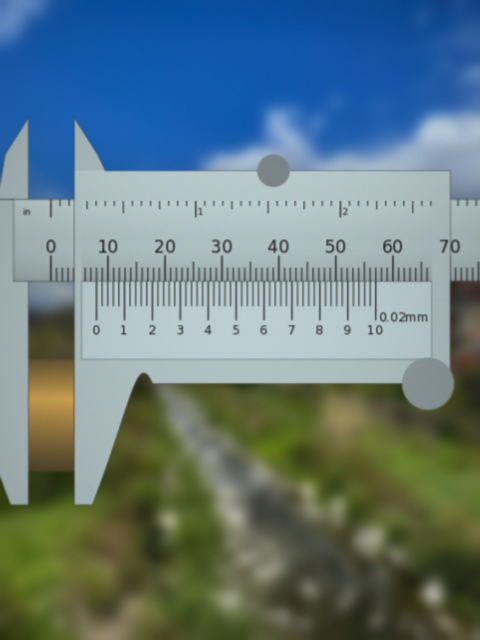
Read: 8.0,mm
